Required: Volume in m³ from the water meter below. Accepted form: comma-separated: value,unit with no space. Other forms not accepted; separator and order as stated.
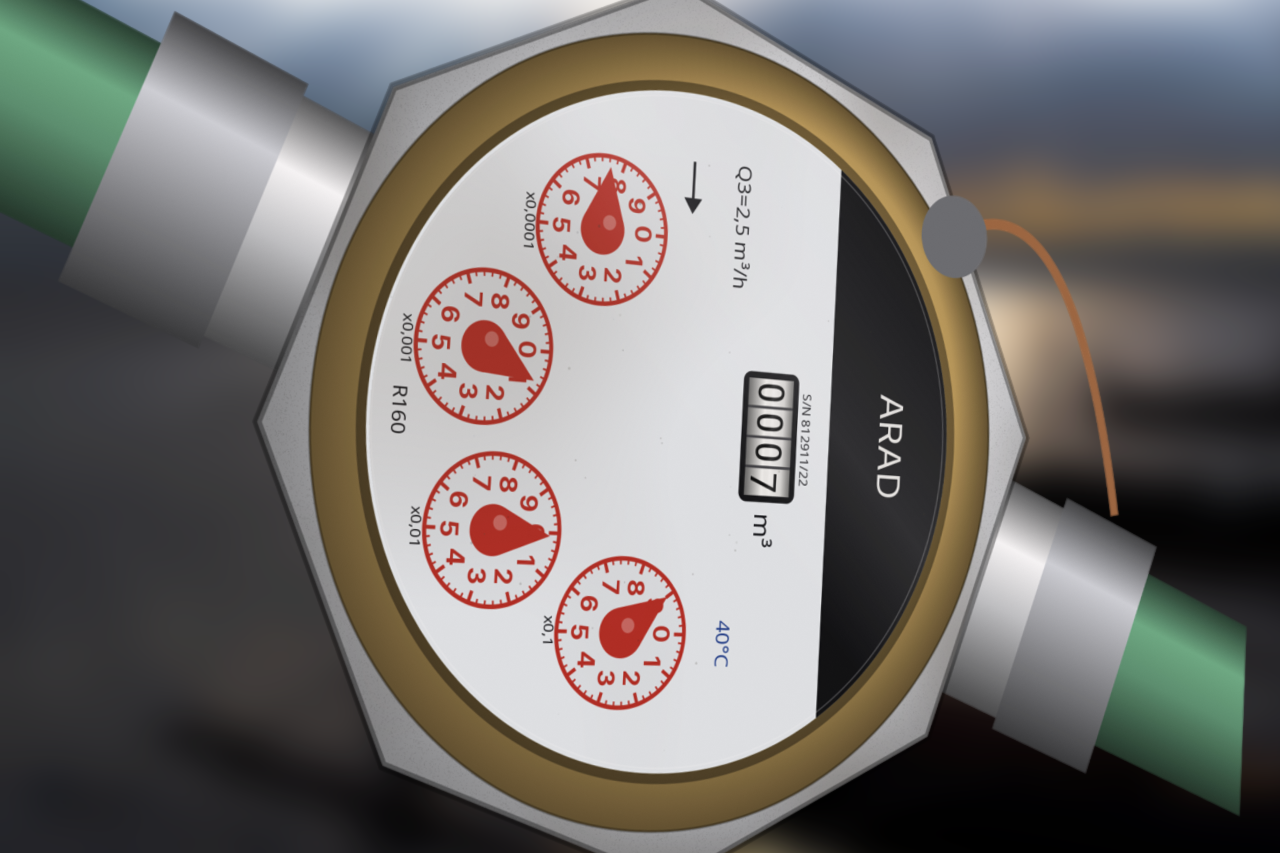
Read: 6.9007,m³
